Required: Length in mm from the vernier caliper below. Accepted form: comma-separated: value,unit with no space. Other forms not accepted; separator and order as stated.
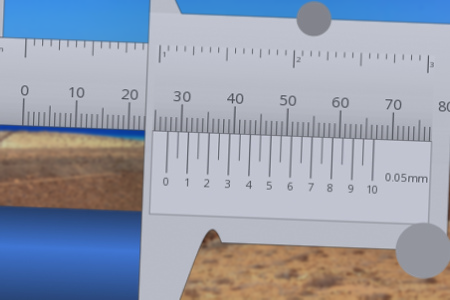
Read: 27.5,mm
